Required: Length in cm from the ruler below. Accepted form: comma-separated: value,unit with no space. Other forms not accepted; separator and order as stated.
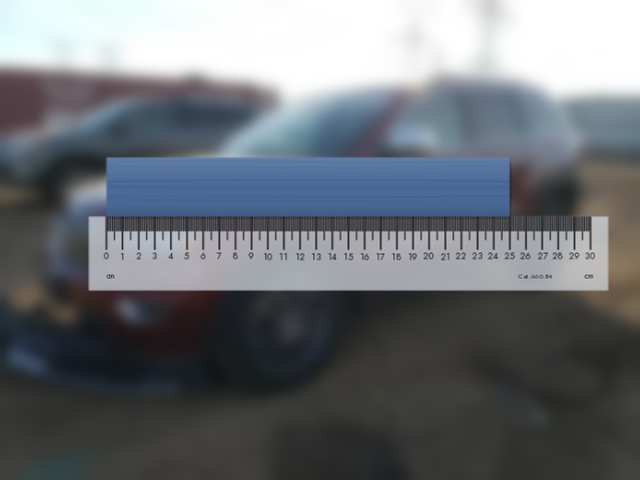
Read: 25,cm
